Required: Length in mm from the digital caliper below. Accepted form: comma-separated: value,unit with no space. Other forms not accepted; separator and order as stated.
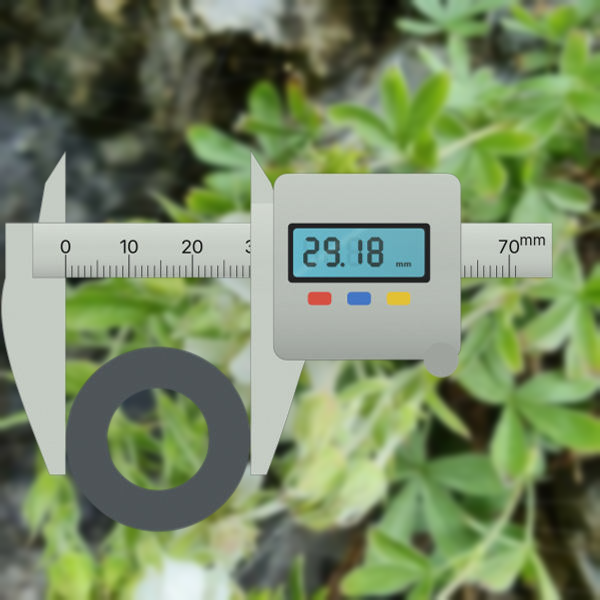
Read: 29.18,mm
